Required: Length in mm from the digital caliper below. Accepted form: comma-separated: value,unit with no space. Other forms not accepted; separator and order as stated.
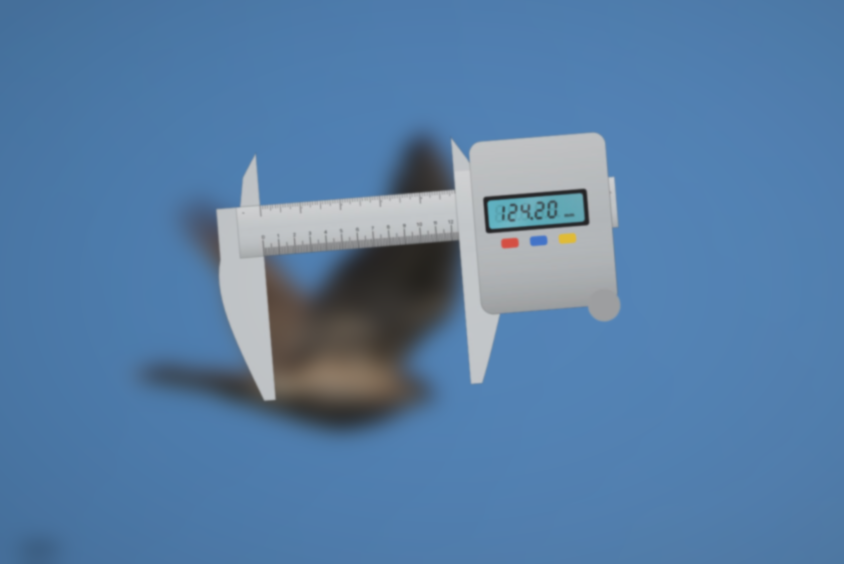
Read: 124.20,mm
